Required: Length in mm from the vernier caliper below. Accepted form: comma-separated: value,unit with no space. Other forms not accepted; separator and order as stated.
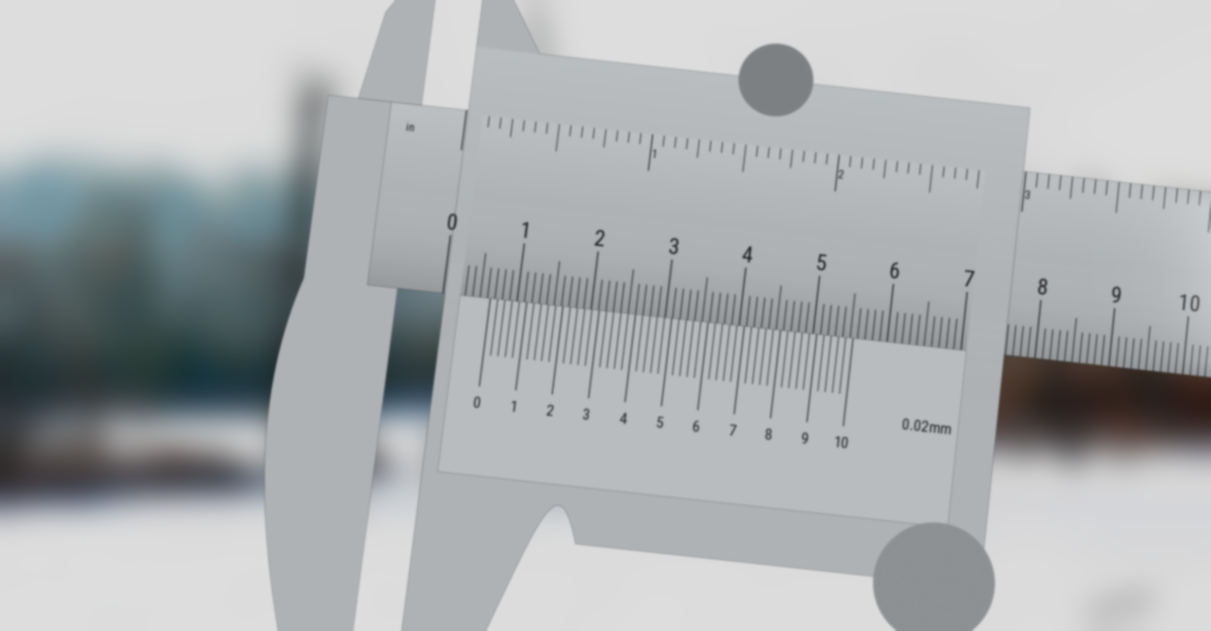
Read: 6.4,mm
